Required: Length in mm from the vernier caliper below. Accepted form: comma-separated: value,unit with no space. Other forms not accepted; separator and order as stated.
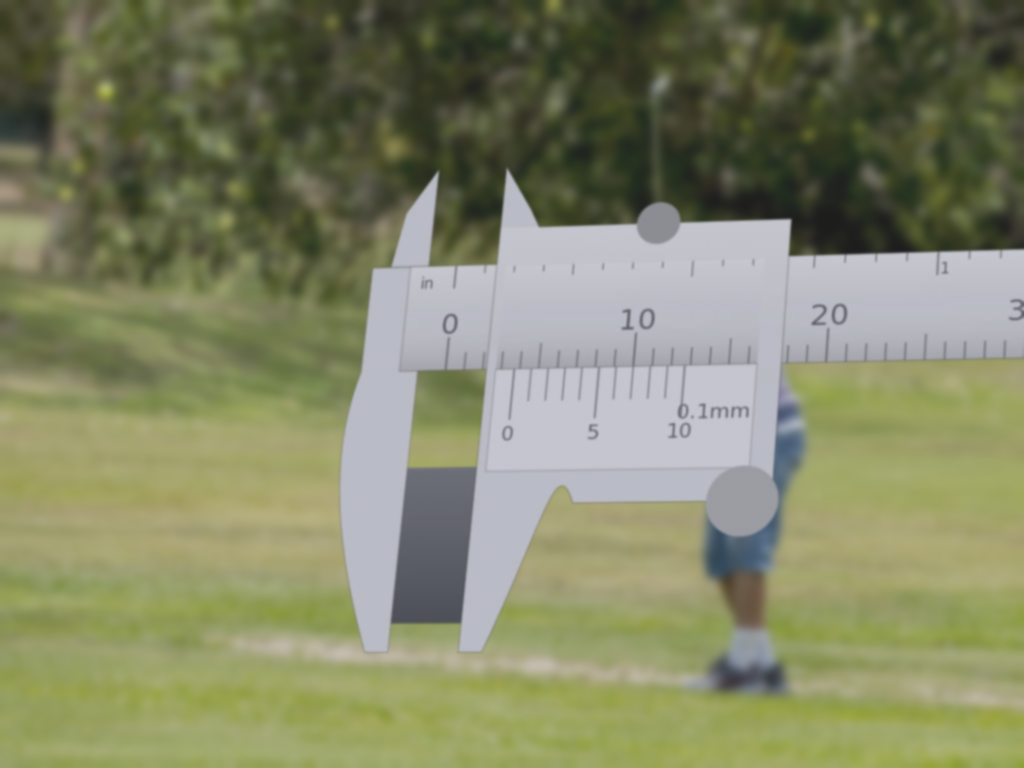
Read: 3.7,mm
